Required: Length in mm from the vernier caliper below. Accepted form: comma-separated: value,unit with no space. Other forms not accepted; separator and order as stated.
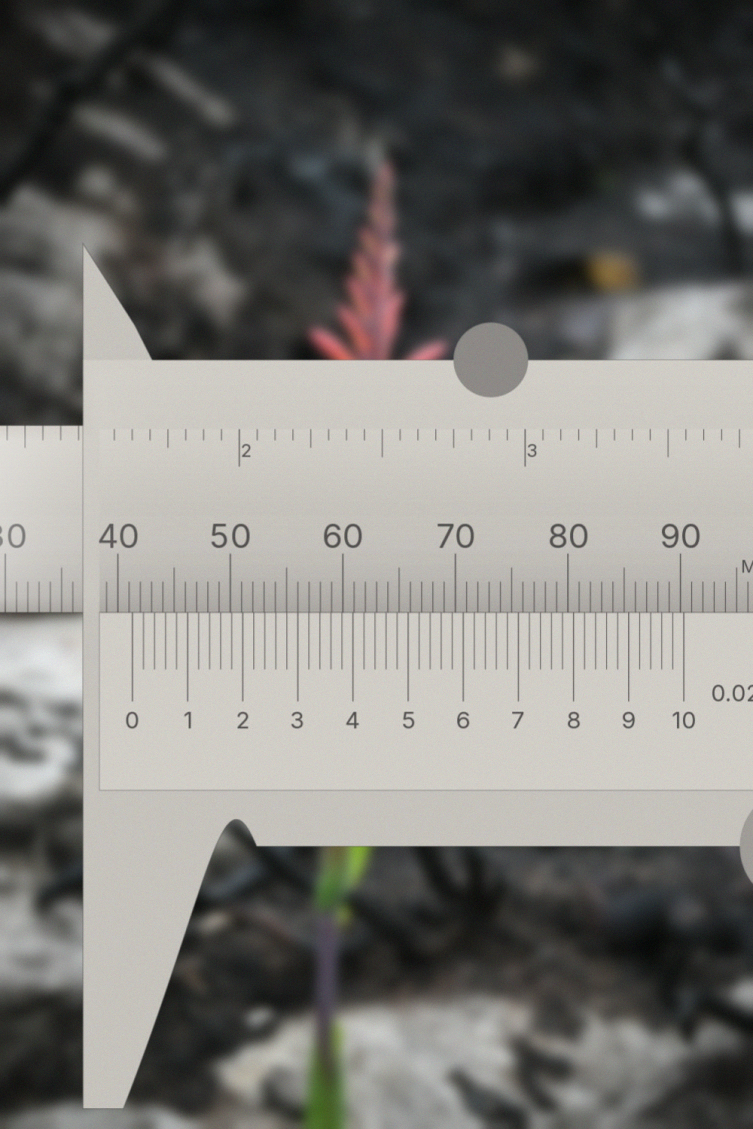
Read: 41.3,mm
